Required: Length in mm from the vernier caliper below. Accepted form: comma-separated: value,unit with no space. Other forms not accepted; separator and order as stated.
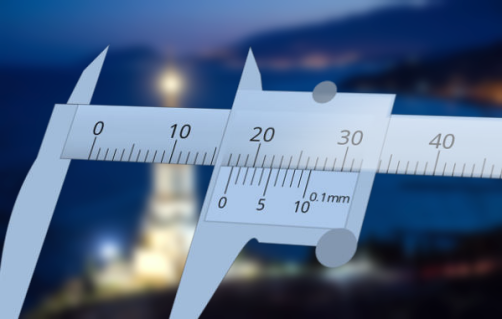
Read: 17.6,mm
